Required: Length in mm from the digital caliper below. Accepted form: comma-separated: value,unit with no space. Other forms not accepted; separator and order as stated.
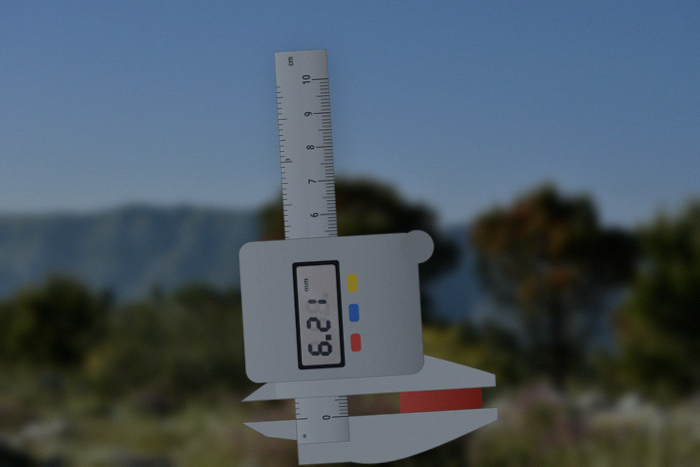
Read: 6.21,mm
